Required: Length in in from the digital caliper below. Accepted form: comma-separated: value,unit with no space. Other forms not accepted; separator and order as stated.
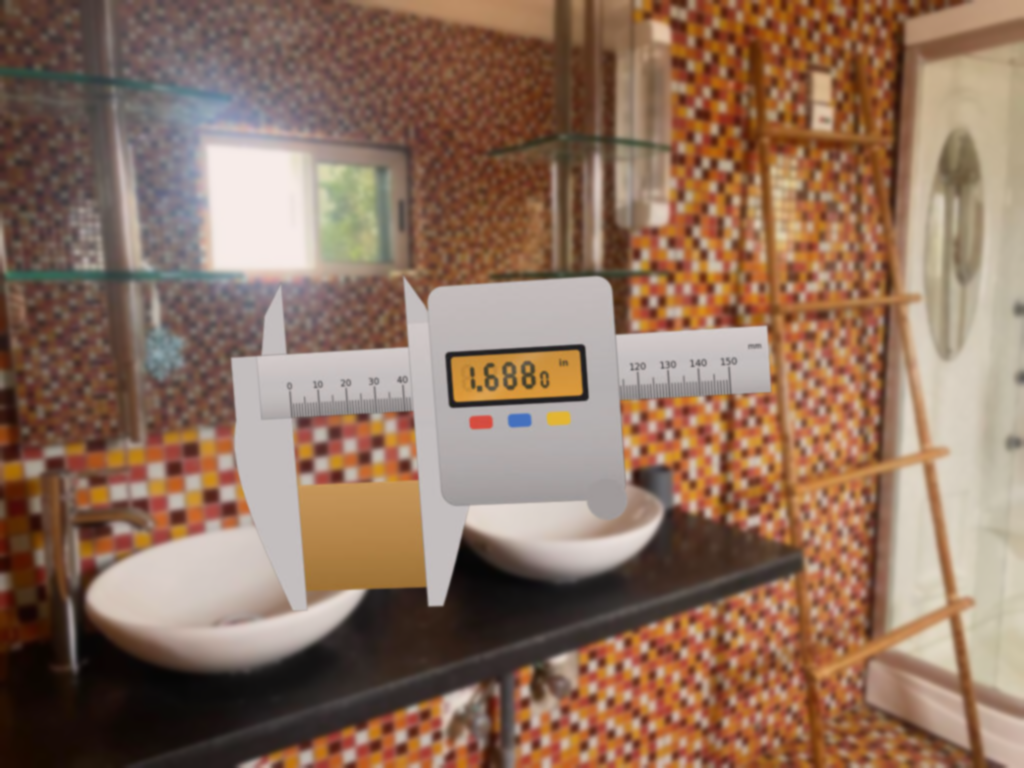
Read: 1.6880,in
